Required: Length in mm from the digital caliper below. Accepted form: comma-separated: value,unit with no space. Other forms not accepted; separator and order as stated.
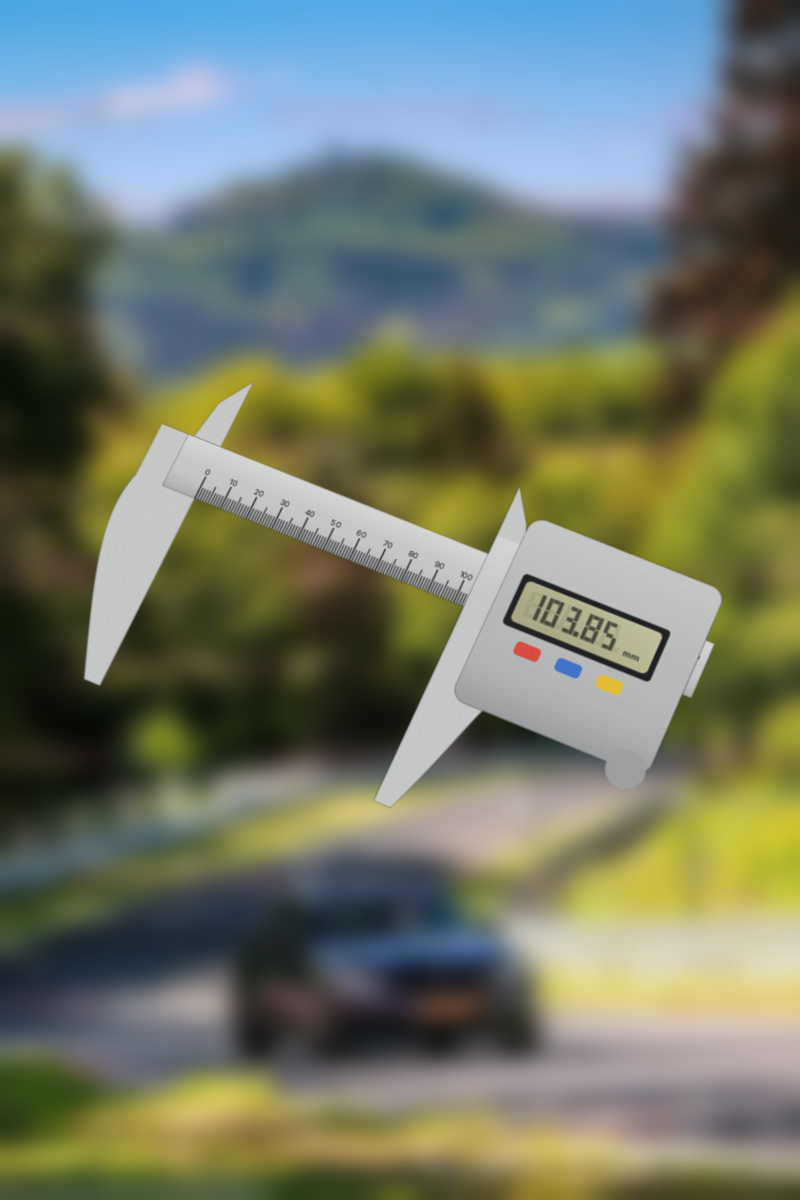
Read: 103.85,mm
